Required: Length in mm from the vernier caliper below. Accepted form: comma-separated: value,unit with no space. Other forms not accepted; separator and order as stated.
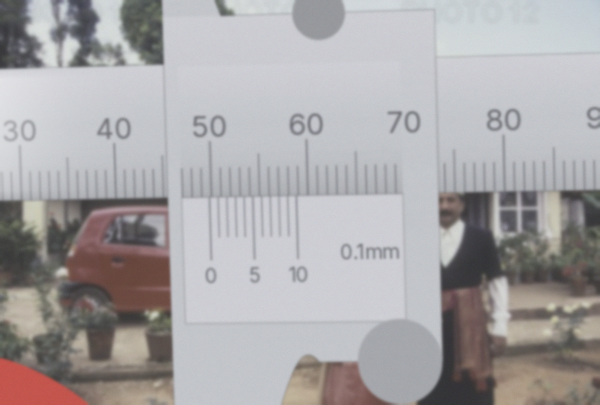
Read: 49.8,mm
